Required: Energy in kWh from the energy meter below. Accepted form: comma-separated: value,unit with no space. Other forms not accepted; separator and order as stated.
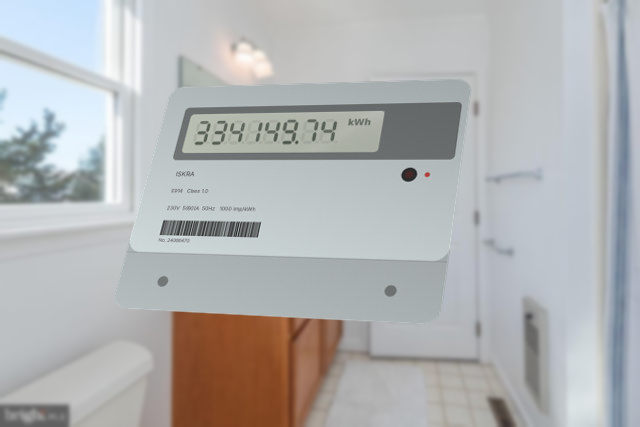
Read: 334149.74,kWh
